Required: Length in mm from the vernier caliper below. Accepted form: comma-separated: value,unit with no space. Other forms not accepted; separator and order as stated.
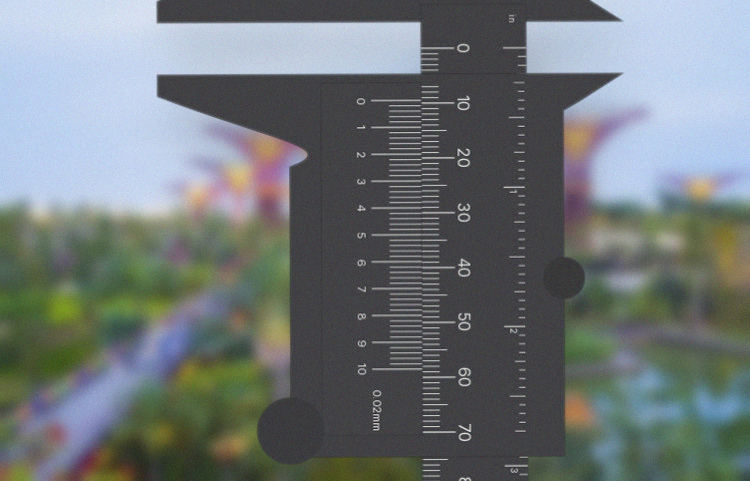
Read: 9.5,mm
